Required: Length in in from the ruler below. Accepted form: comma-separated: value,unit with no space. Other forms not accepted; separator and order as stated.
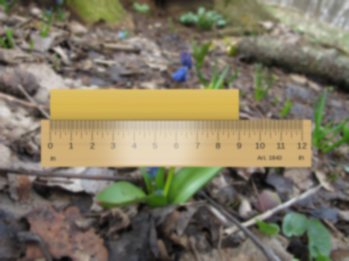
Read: 9,in
